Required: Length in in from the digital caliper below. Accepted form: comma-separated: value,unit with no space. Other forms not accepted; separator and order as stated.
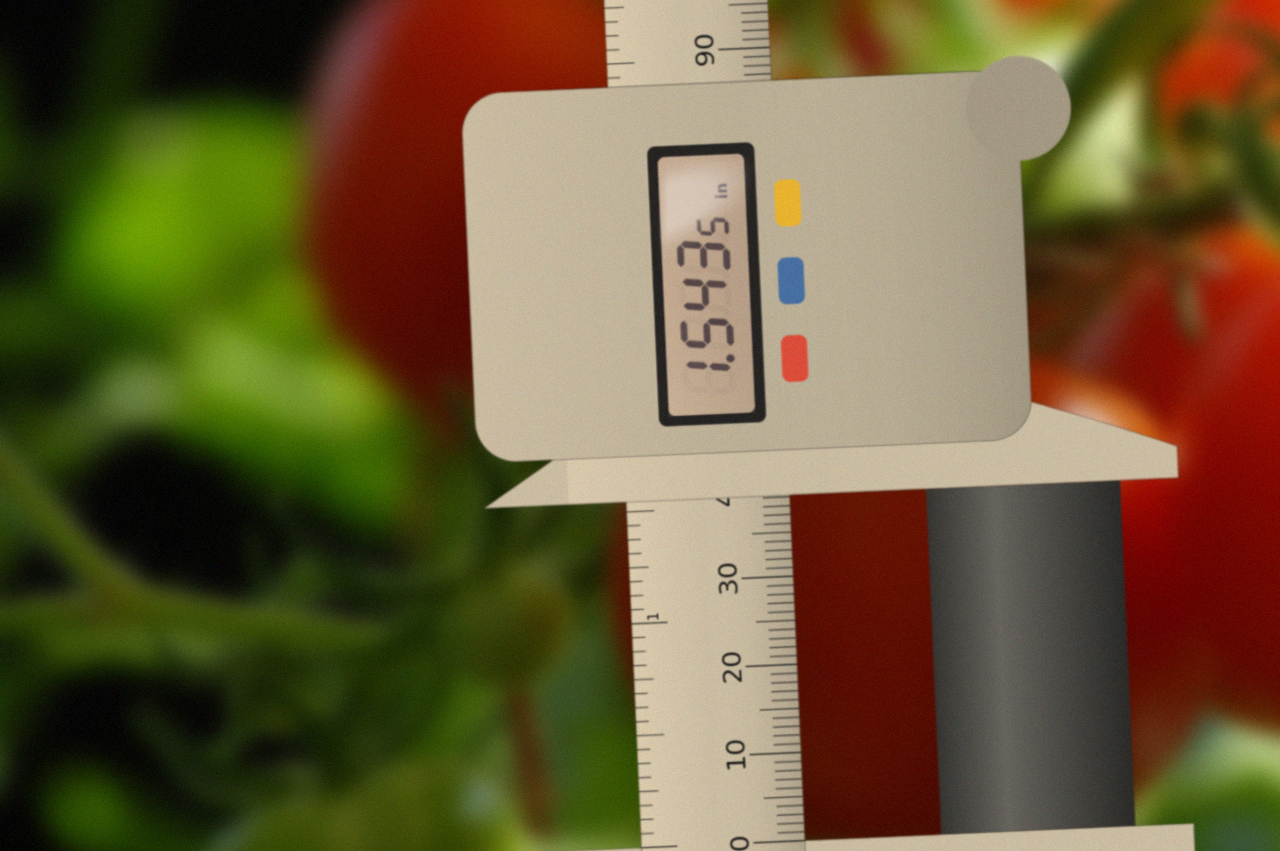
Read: 1.5435,in
